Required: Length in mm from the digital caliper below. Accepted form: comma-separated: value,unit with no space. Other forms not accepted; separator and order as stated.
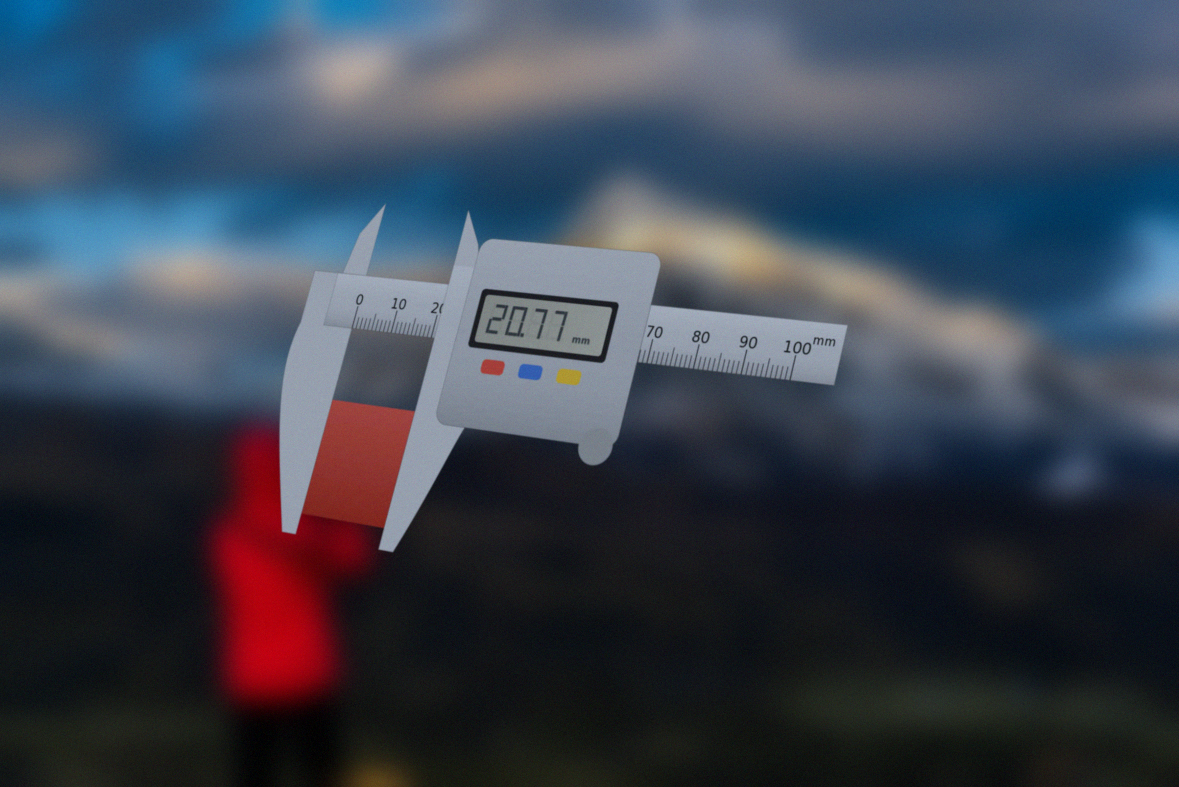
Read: 20.77,mm
